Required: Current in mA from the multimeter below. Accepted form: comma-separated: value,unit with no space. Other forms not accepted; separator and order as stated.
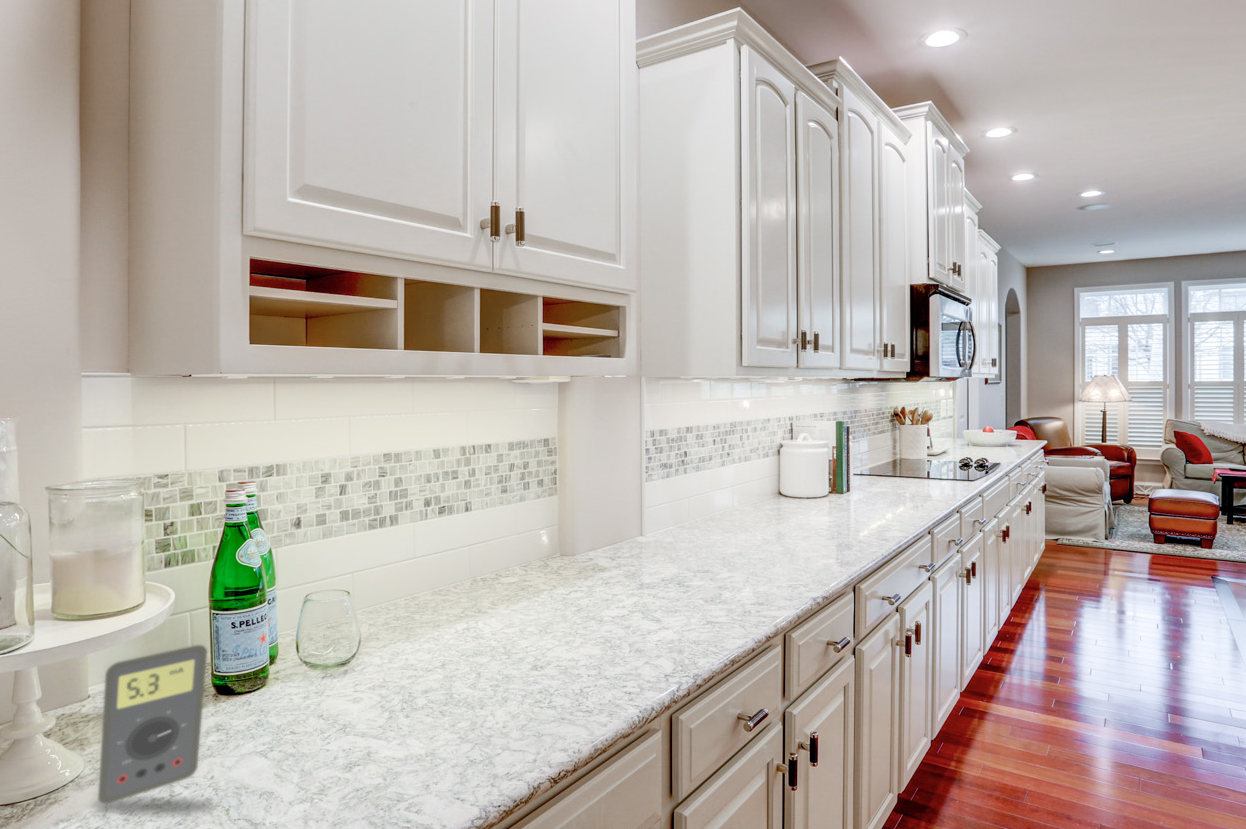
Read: 5.3,mA
